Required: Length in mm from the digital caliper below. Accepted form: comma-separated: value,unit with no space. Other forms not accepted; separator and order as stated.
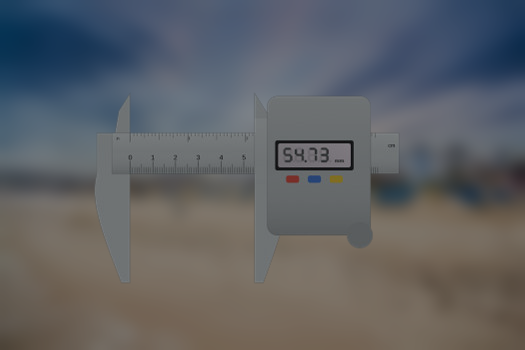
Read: 54.73,mm
